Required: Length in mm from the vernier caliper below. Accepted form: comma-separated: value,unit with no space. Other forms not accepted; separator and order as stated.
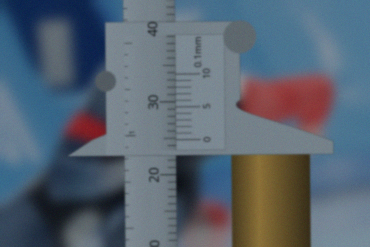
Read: 24.8,mm
